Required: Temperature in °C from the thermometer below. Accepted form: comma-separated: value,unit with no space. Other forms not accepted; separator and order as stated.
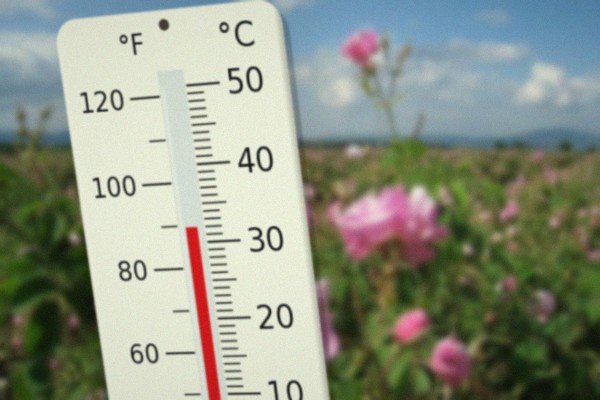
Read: 32,°C
